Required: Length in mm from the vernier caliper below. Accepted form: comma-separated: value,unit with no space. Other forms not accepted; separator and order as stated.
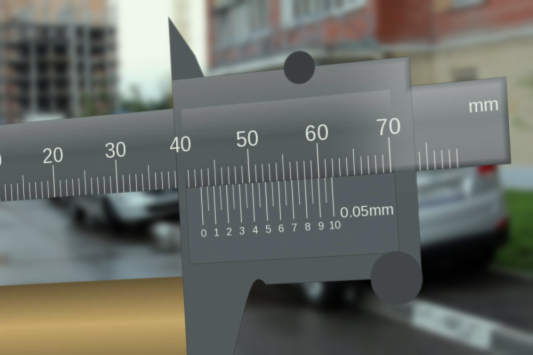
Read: 42.8,mm
